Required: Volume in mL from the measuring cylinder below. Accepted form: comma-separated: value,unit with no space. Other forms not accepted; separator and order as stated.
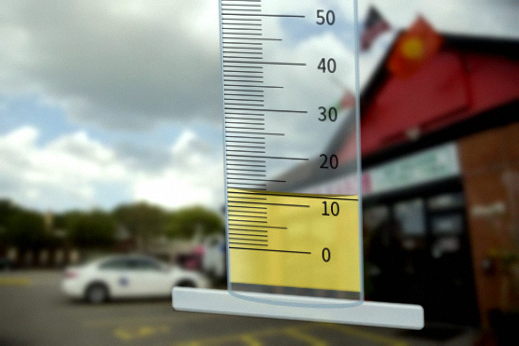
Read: 12,mL
